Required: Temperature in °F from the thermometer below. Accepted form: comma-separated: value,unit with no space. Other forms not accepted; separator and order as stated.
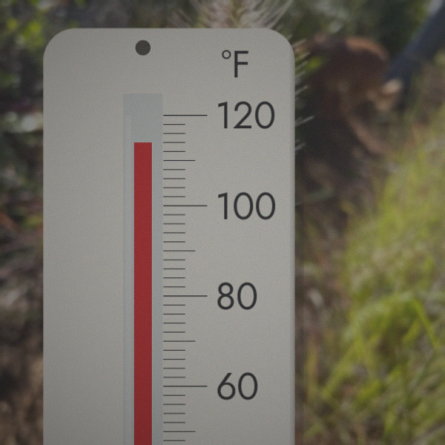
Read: 114,°F
